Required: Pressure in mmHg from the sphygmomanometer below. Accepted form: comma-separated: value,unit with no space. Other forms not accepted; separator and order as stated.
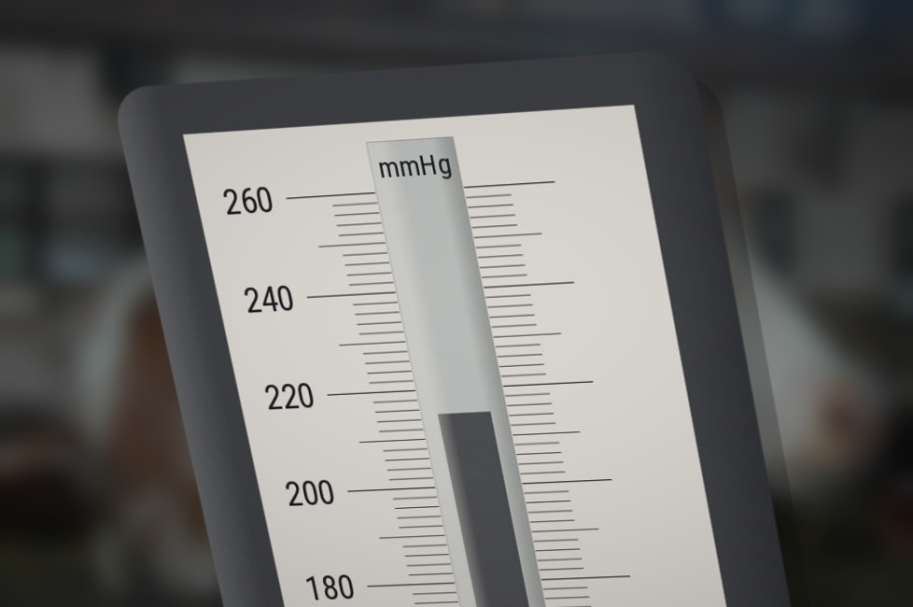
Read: 215,mmHg
